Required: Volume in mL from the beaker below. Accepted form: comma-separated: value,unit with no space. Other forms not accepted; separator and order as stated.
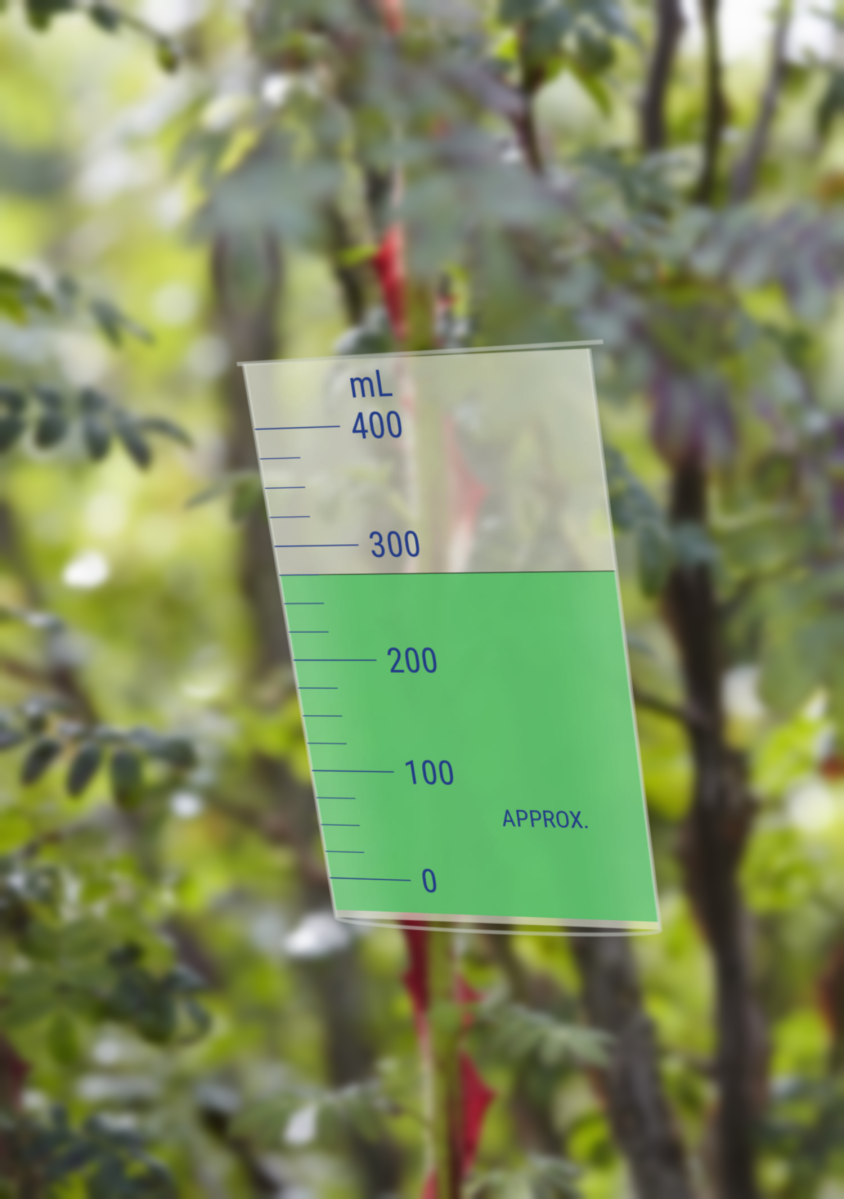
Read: 275,mL
